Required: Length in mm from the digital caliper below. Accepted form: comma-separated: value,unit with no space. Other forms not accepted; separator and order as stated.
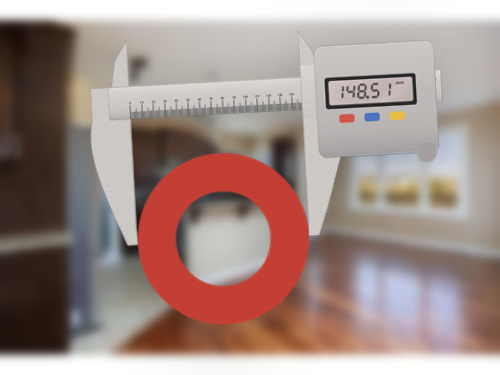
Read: 148.51,mm
